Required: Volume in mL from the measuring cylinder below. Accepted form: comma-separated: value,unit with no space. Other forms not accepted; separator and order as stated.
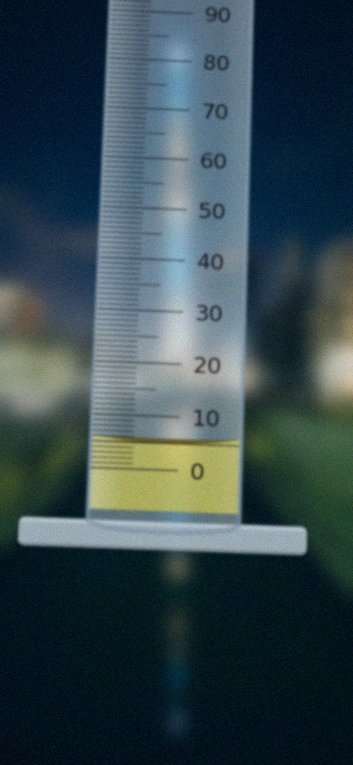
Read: 5,mL
